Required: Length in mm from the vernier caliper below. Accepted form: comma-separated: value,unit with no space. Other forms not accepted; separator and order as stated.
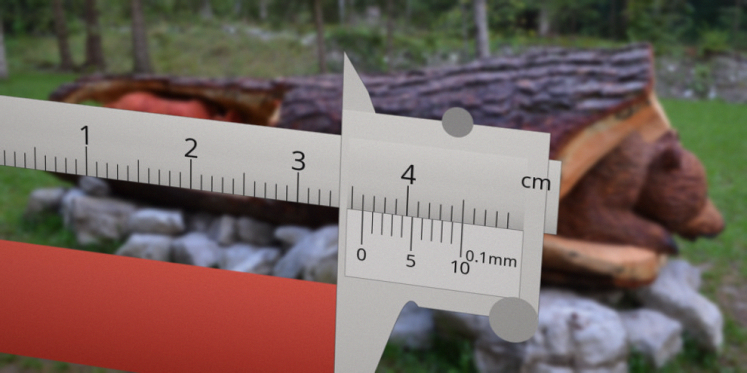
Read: 36.0,mm
